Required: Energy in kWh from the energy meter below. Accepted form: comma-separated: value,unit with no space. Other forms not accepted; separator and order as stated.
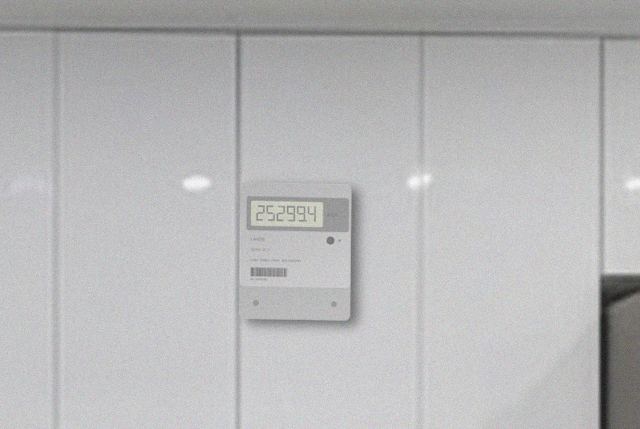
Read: 25299.4,kWh
